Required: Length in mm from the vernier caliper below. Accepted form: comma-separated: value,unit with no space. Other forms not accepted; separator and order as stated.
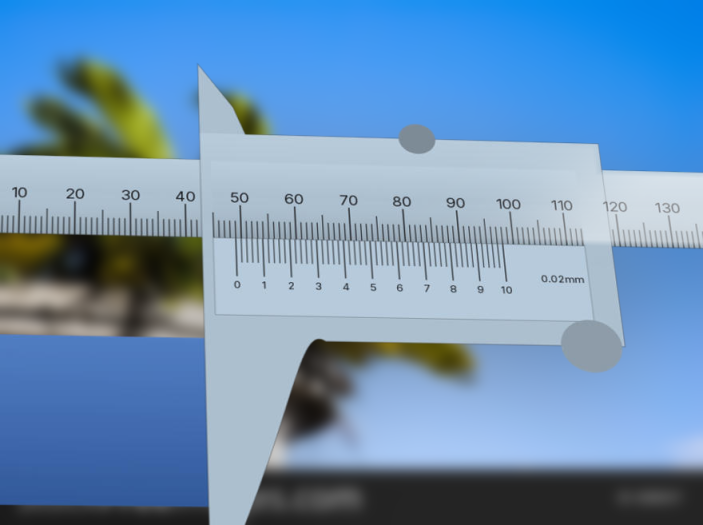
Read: 49.0,mm
